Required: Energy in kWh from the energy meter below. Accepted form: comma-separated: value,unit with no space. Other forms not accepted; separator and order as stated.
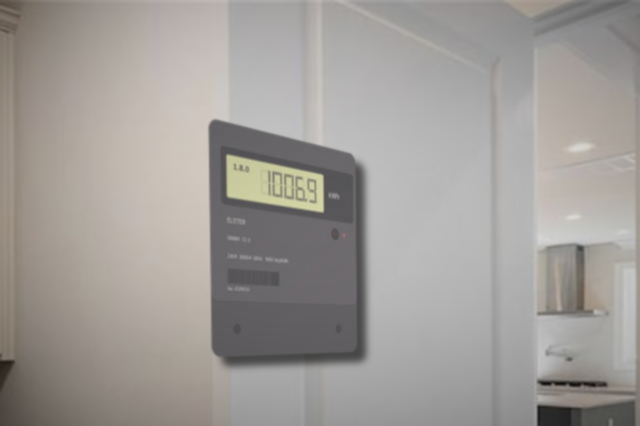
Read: 1006.9,kWh
